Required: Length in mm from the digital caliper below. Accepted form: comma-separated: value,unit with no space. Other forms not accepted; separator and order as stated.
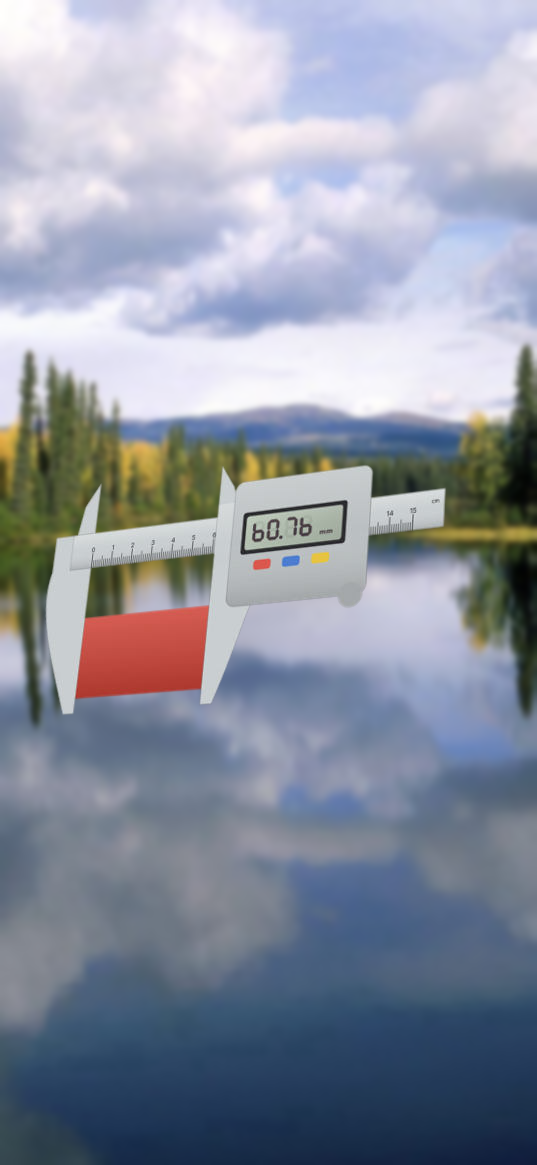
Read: 60.76,mm
